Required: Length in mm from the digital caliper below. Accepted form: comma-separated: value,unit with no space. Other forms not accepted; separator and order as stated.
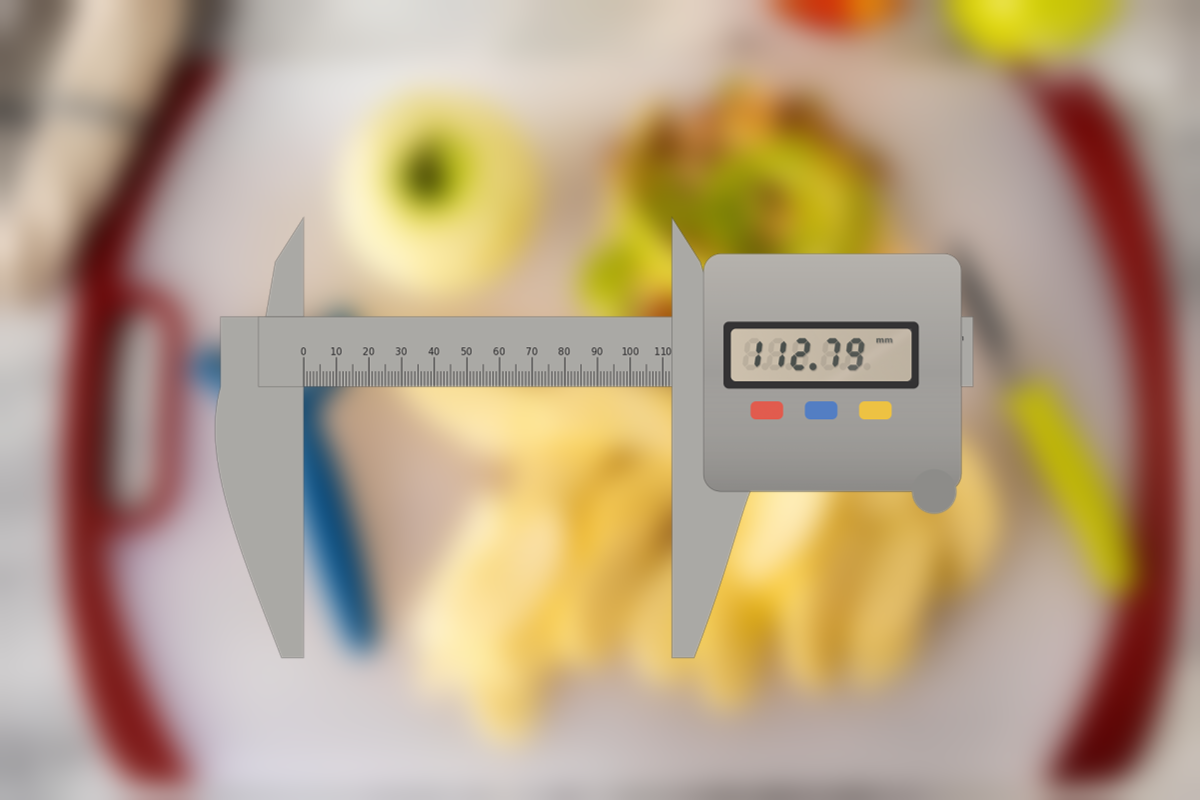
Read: 112.79,mm
